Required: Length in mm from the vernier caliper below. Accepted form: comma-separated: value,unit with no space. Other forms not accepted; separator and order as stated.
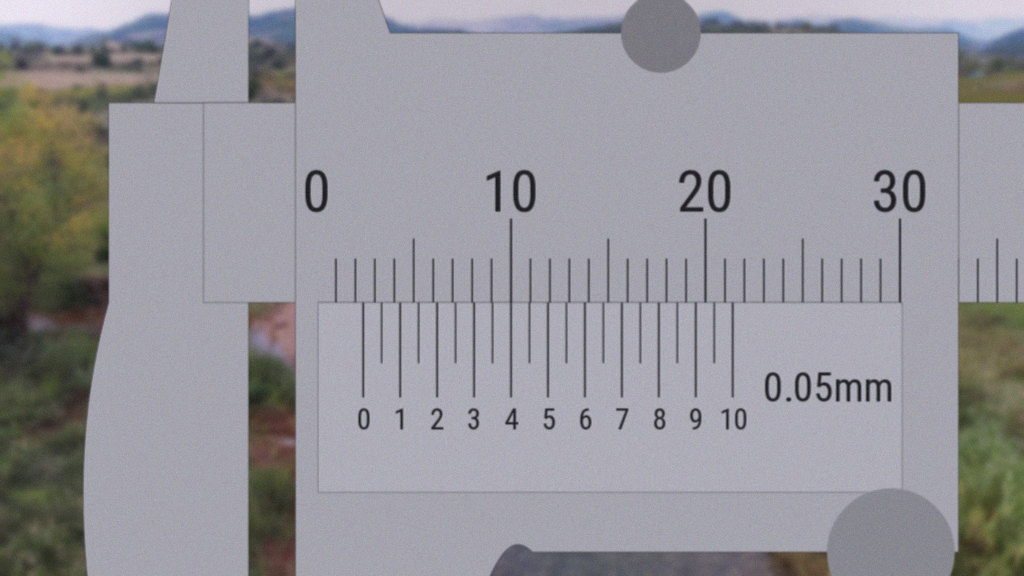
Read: 2.4,mm
